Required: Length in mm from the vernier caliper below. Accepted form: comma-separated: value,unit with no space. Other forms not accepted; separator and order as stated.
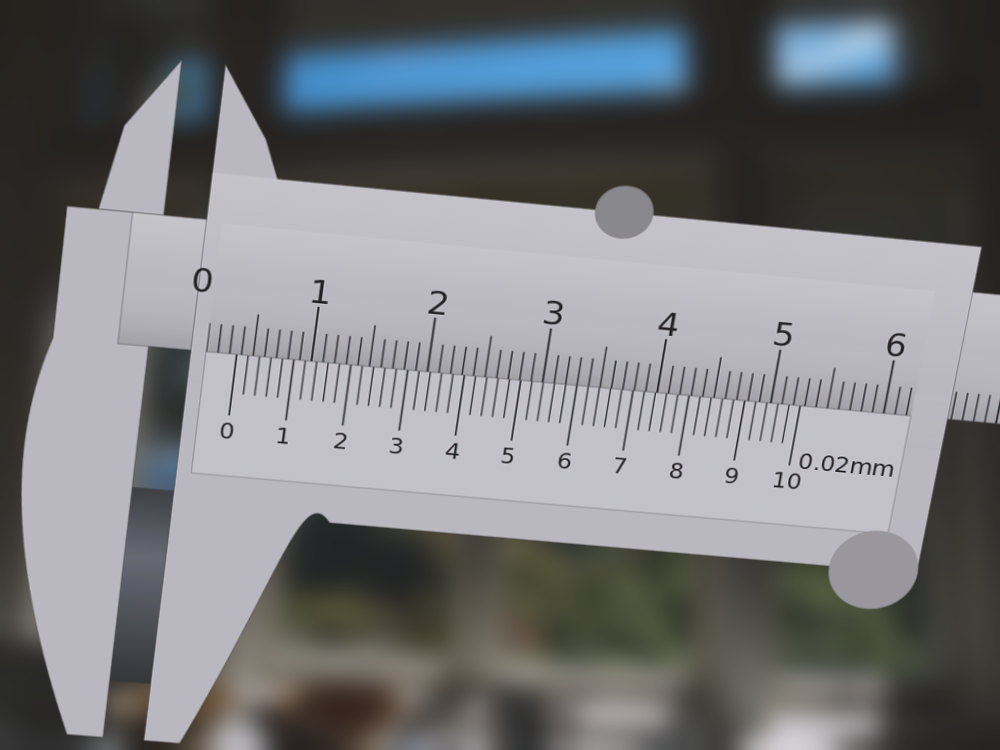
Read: 3.6,mm
